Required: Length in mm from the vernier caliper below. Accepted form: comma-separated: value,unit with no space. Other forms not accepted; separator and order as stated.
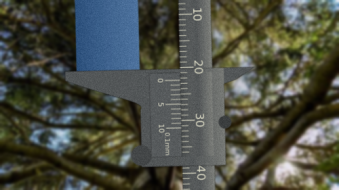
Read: 22.4,mm
